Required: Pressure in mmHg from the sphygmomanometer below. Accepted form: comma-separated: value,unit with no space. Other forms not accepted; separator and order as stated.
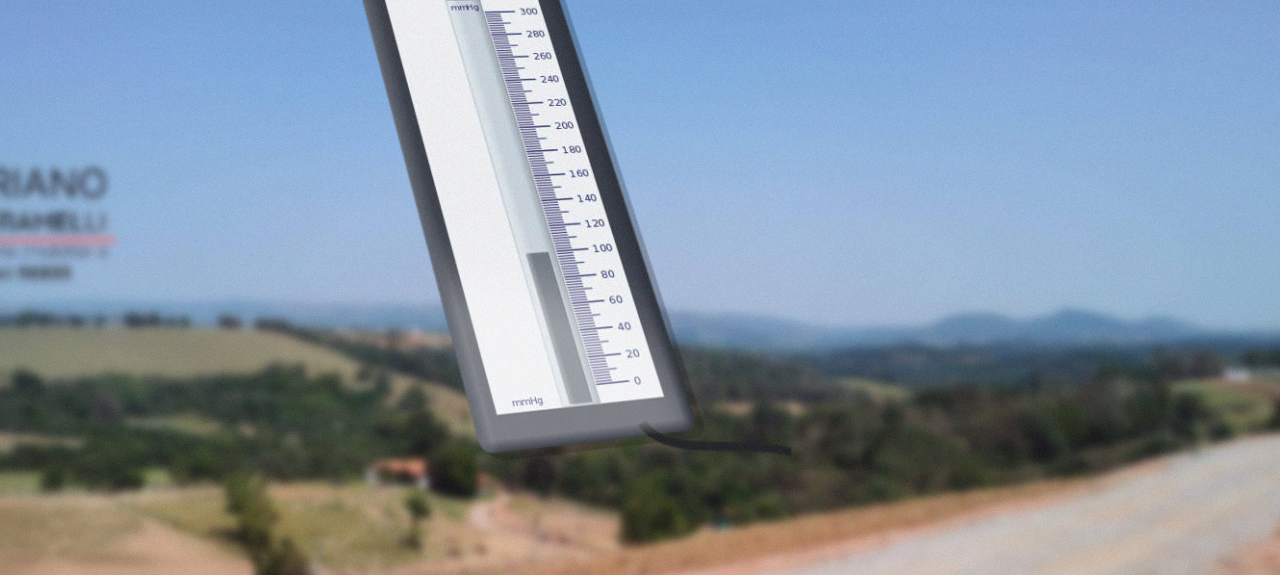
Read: 100,mmHg
